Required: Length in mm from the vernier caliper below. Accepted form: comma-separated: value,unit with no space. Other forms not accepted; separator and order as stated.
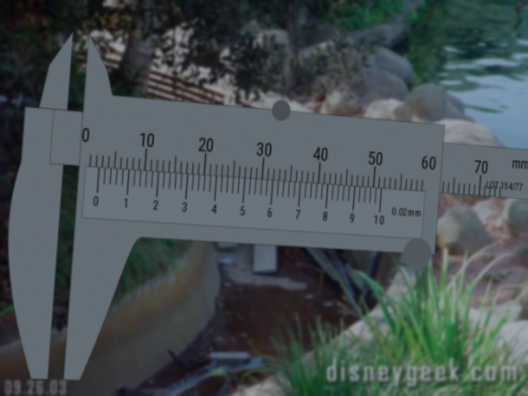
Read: 2.5,mm
